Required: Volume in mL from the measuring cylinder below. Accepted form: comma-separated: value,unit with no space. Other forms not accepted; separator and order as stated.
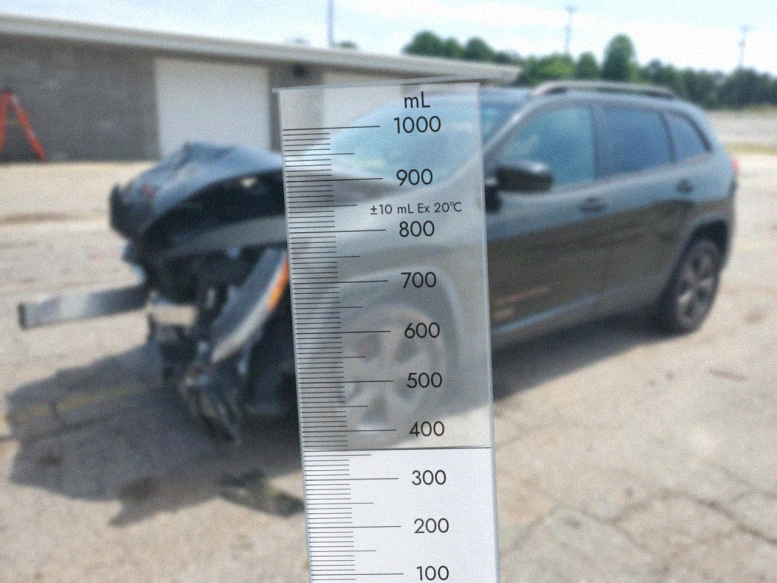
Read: 360,mL
